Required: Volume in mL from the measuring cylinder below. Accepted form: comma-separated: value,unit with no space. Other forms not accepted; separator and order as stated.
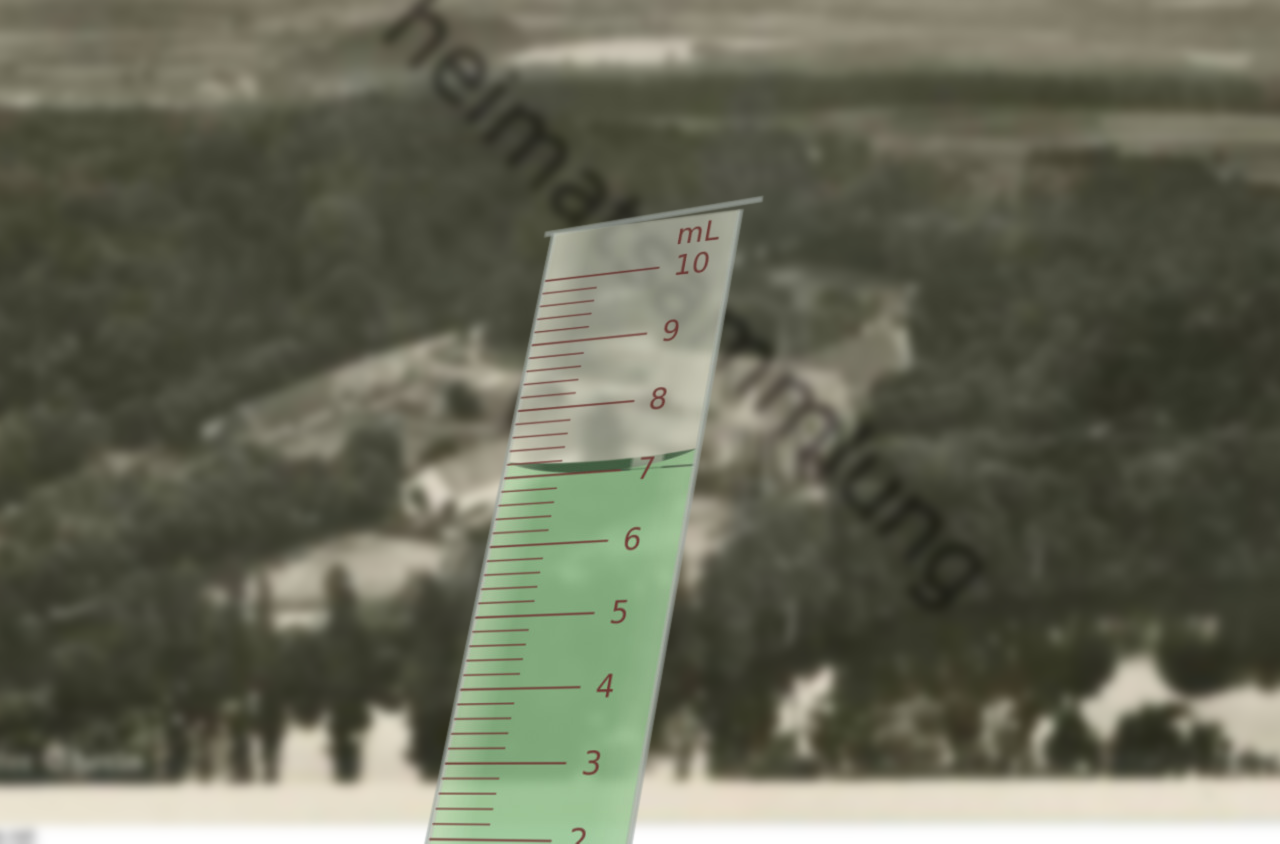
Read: 7,mL
